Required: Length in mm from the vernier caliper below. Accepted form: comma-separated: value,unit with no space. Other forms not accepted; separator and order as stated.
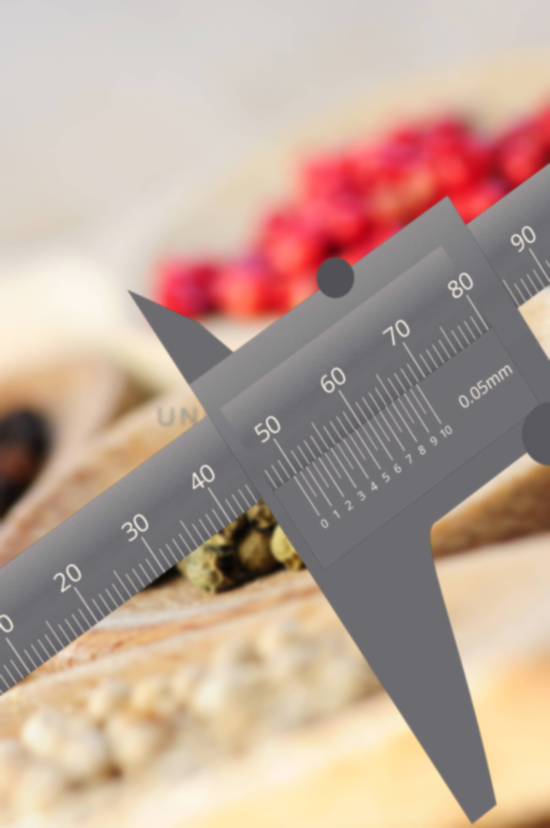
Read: 49.6,mm
